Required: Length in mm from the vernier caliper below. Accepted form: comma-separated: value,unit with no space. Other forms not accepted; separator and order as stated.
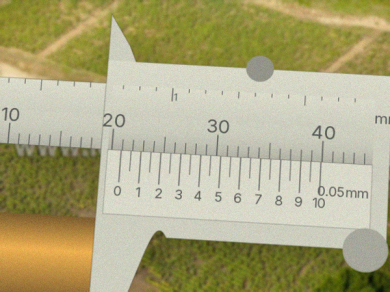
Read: 20.9,mm
